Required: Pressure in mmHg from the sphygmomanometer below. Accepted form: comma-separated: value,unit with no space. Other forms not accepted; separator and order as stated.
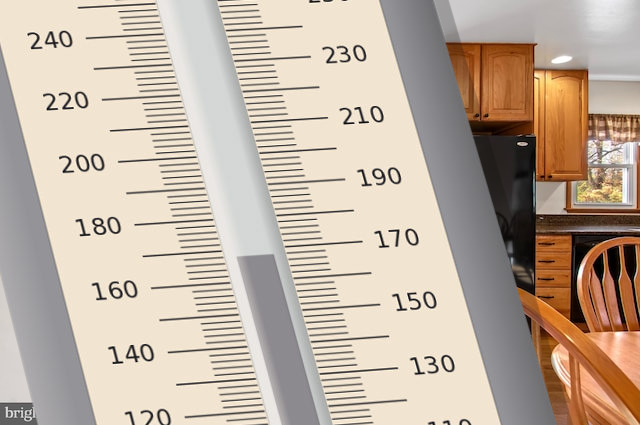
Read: 168,mmHg
